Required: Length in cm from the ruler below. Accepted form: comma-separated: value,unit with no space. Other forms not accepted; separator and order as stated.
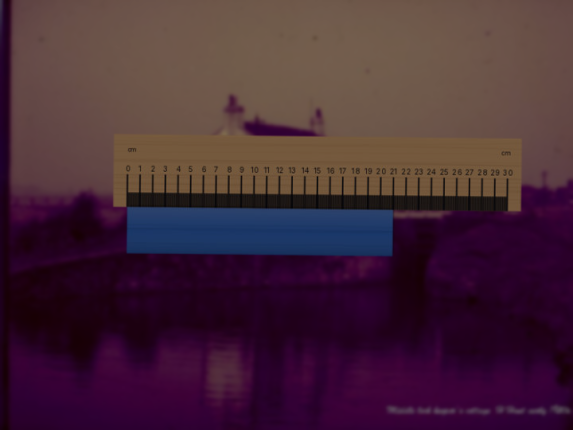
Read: 21,cm
